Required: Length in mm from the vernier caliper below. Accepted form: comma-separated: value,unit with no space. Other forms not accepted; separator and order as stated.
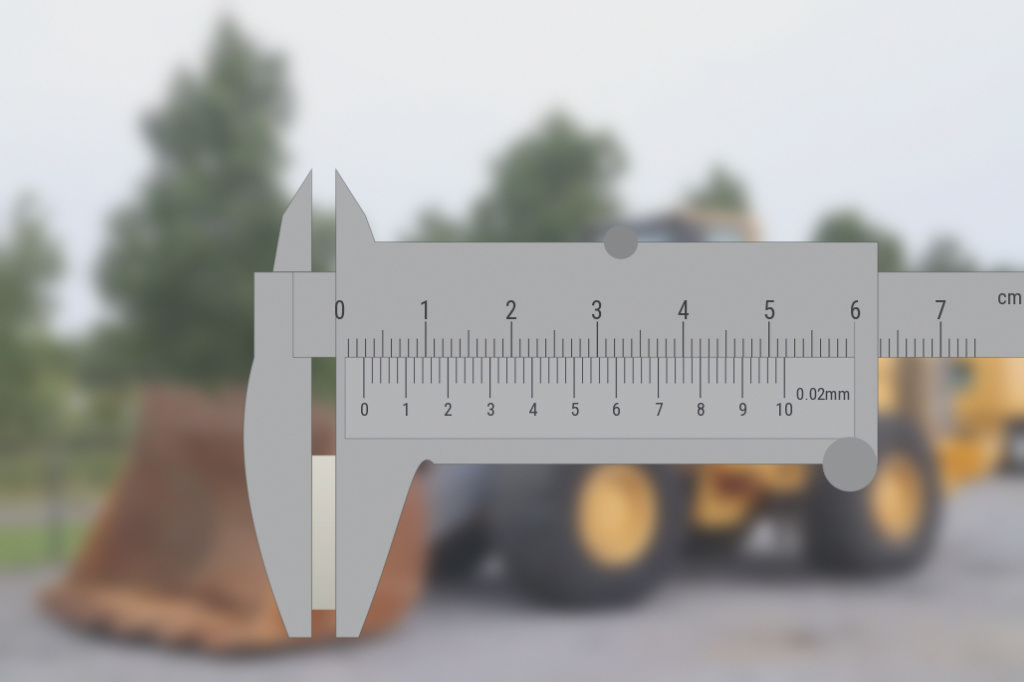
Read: 2.8,mm
